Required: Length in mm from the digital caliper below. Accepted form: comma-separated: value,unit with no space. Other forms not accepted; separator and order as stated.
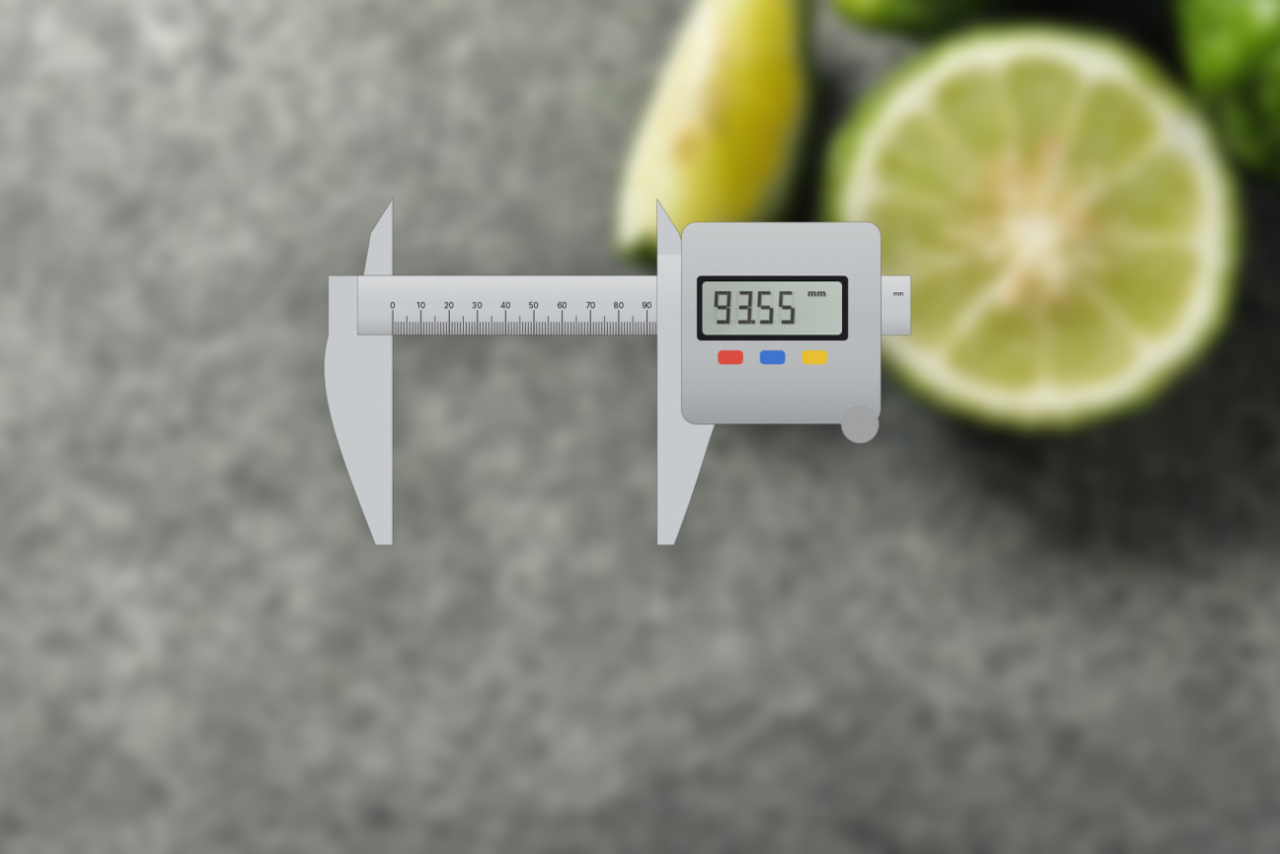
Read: 93.55,mm
